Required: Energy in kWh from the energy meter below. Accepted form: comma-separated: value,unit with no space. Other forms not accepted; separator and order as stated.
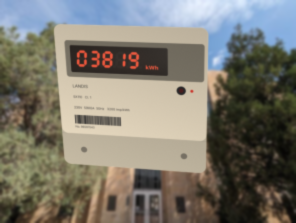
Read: 3819,kWh
